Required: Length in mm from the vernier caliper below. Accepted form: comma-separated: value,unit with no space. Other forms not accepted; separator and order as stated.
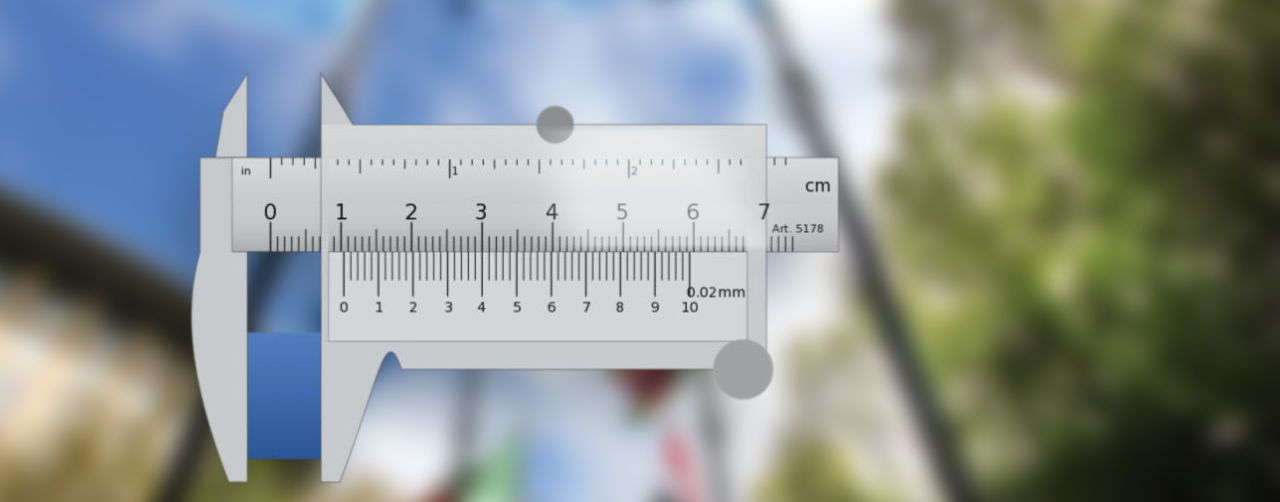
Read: 10.4,mm
